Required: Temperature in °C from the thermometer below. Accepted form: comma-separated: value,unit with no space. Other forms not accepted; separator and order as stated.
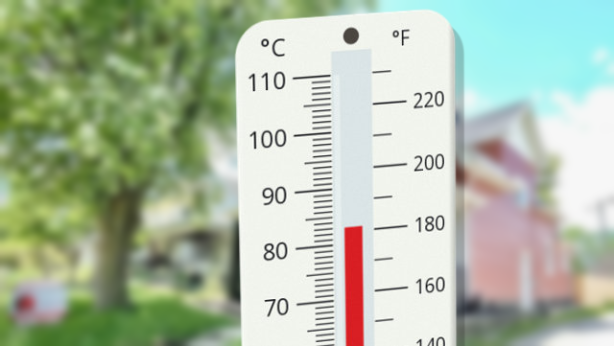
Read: 83,°C
